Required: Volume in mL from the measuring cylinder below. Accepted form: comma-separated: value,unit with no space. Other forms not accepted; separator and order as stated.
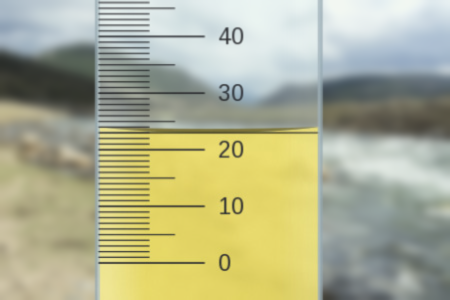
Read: 23,mL
